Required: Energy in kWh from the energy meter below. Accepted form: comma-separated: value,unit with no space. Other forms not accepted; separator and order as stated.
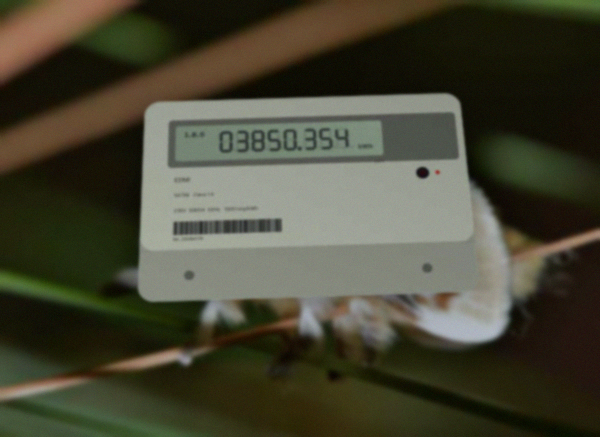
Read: 3850.354,kWh
